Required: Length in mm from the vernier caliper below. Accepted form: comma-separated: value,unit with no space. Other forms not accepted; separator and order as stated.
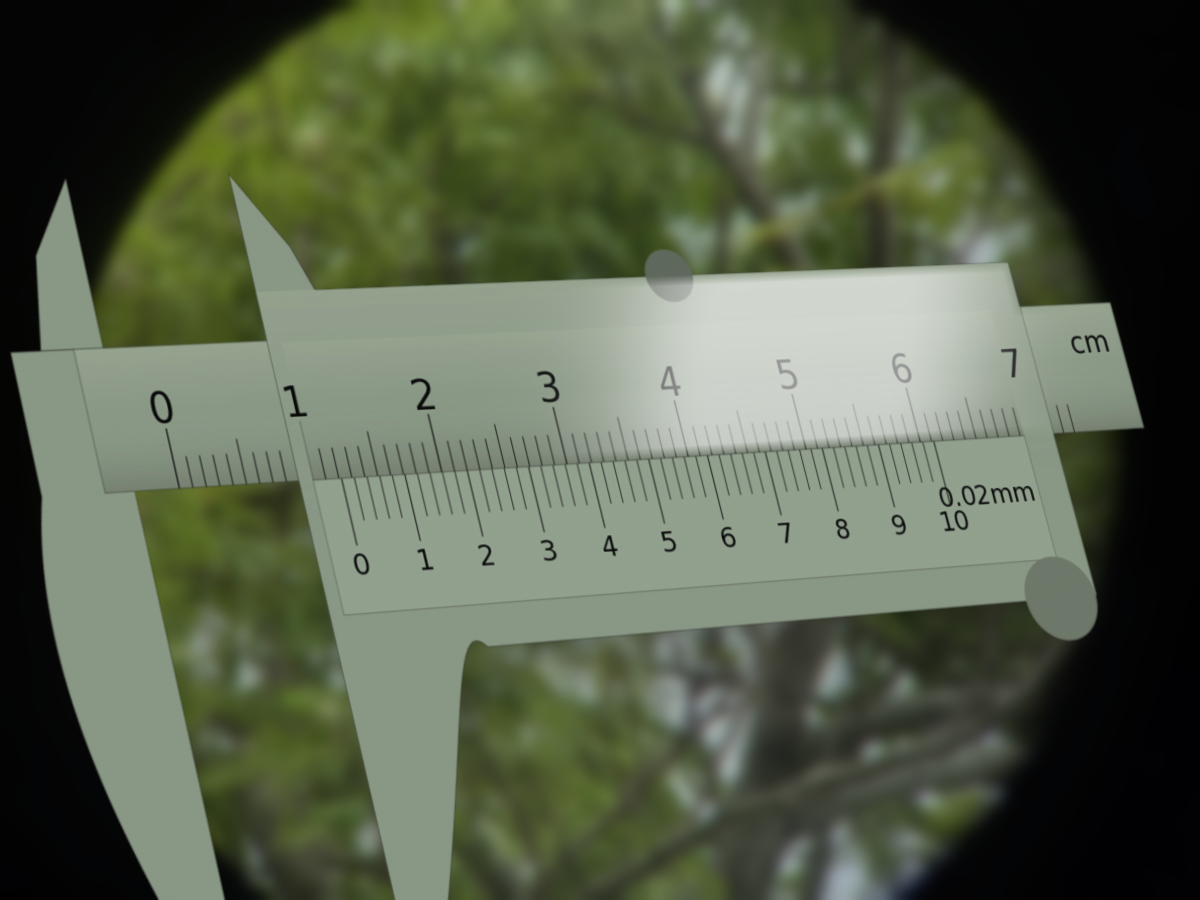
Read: 12.2,mm
